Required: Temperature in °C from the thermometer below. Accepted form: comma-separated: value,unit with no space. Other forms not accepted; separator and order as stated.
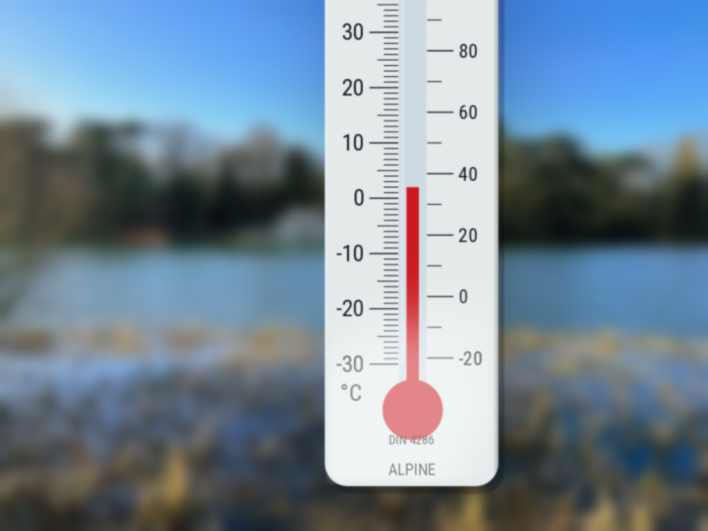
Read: 2,°C
